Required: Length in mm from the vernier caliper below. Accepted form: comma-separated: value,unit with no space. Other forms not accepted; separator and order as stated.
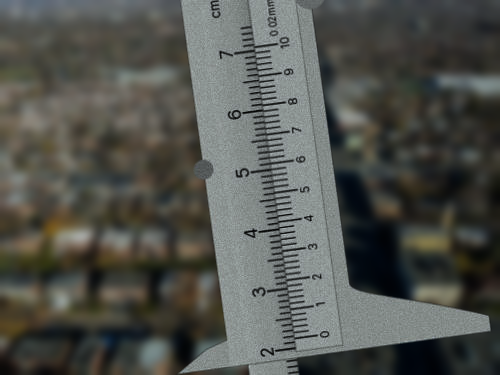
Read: 21.6,mm
